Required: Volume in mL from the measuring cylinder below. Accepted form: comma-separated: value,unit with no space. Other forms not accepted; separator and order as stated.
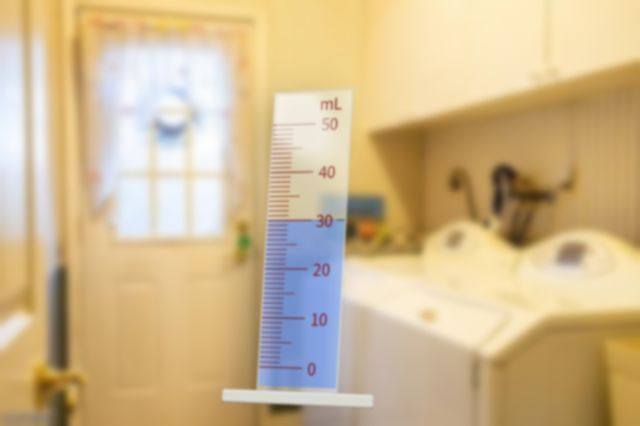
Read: 30,mL
